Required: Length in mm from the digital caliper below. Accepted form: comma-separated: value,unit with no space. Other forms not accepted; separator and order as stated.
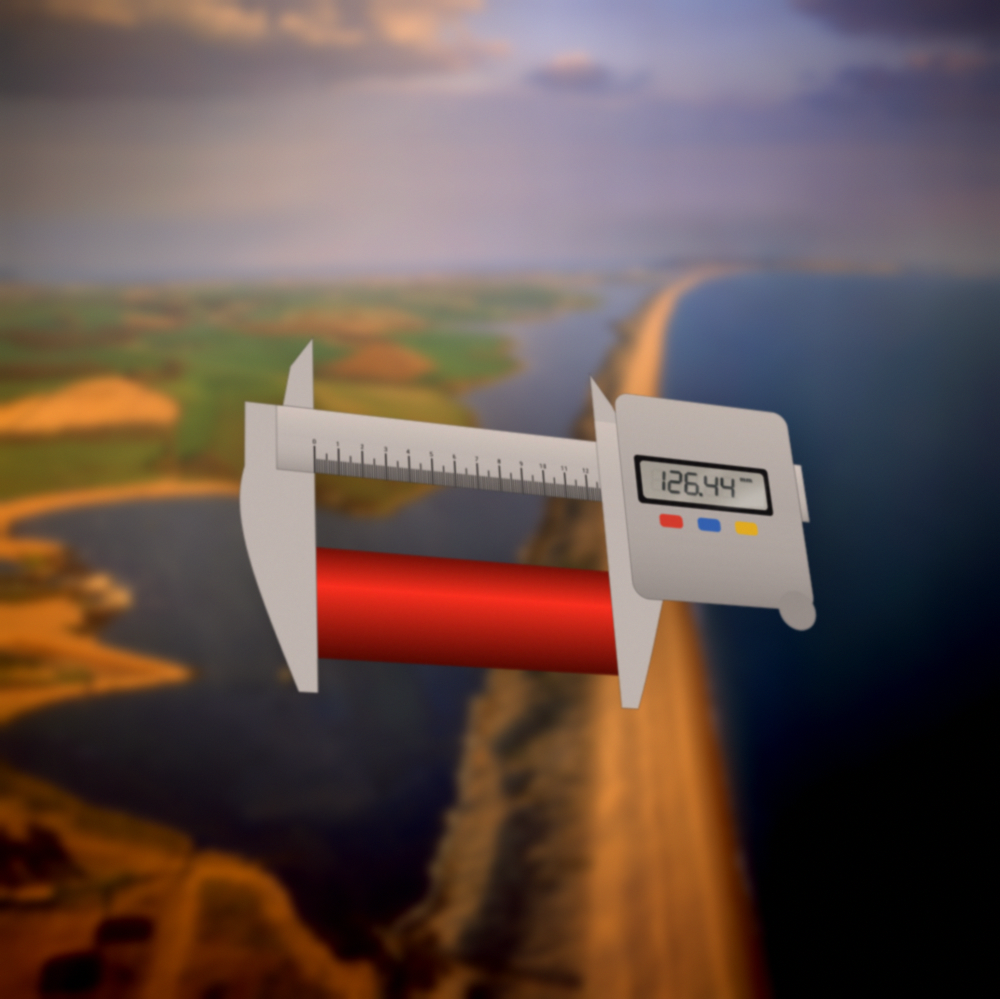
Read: 126.44,mm
